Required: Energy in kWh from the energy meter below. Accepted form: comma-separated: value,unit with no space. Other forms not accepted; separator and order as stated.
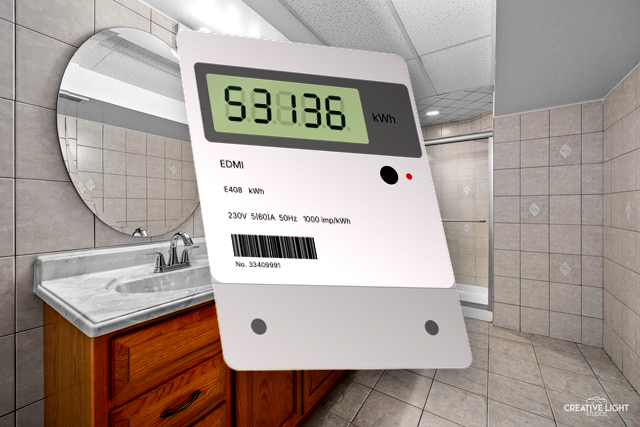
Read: 53136,kWh
